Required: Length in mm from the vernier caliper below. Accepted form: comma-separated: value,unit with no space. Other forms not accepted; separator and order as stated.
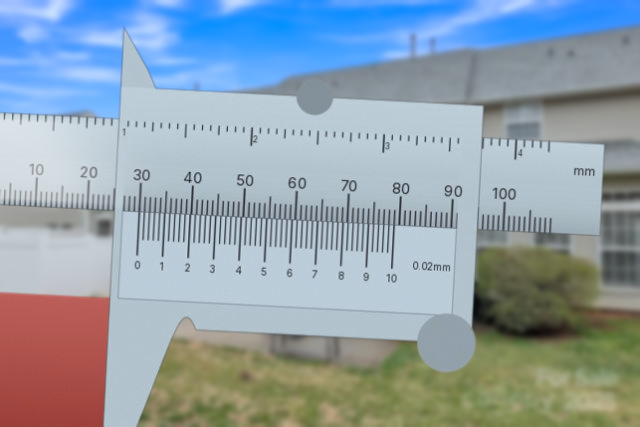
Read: 30.0,mm
